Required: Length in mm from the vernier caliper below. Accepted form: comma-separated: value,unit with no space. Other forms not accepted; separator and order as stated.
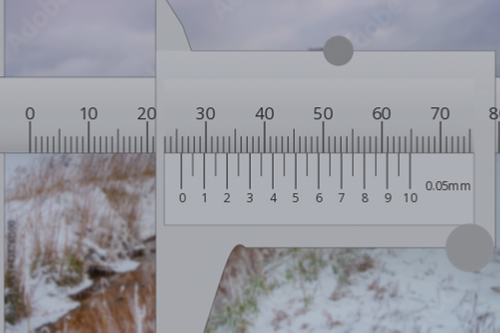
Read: 25.8,mm
